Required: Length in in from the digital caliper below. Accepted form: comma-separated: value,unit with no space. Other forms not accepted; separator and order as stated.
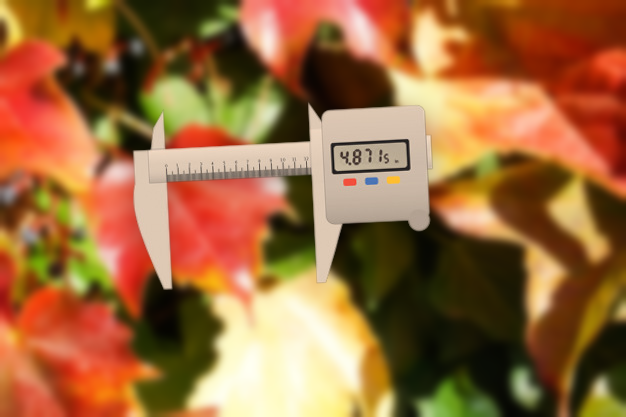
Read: 4.8715,in
